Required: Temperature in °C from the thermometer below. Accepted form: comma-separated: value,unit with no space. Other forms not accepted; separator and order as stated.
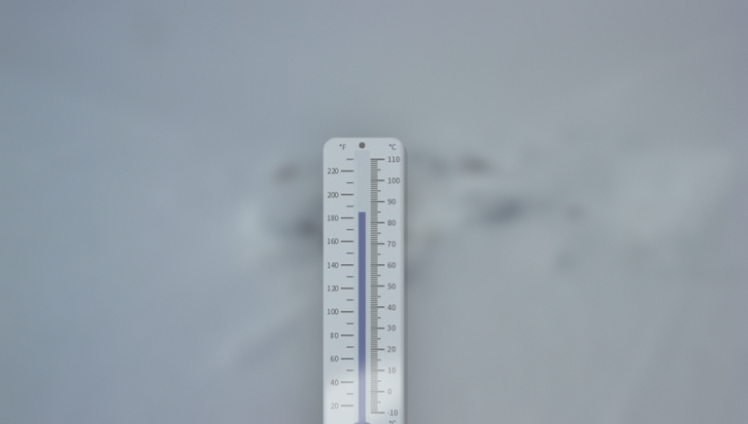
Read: 85,°C
